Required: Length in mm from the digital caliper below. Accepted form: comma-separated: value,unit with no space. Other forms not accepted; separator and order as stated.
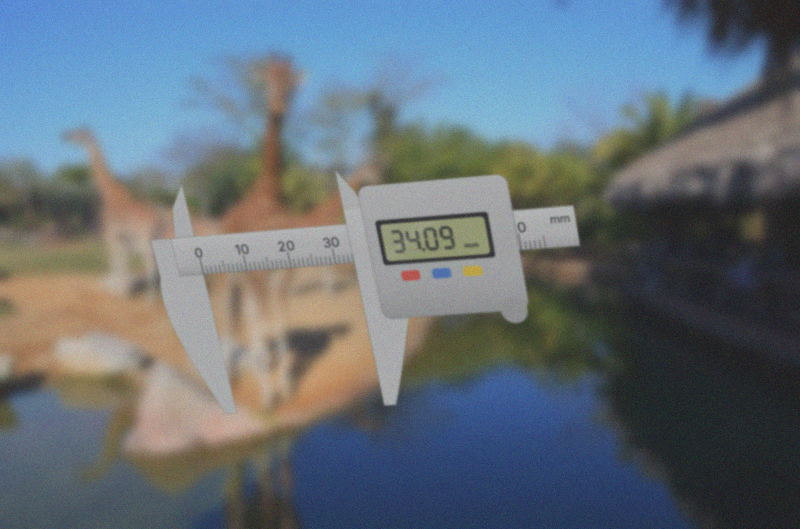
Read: 34.09,mm
